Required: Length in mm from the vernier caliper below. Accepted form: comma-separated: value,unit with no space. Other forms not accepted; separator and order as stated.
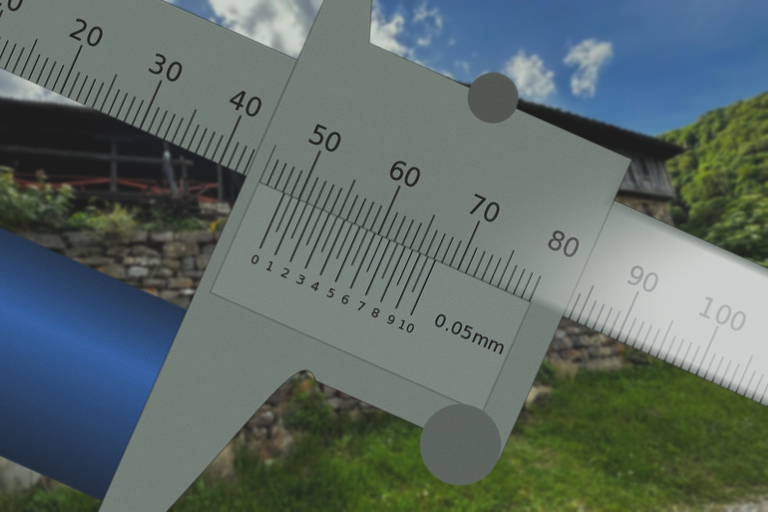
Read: 48.2,mm
